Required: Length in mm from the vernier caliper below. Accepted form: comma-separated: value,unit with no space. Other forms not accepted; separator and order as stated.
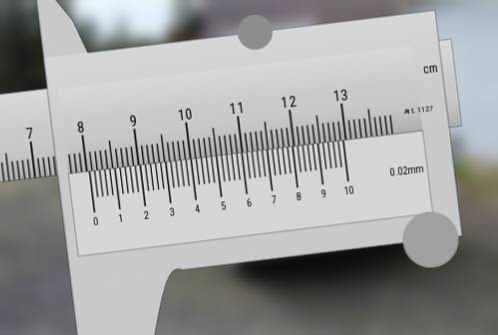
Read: 80.5,mm
